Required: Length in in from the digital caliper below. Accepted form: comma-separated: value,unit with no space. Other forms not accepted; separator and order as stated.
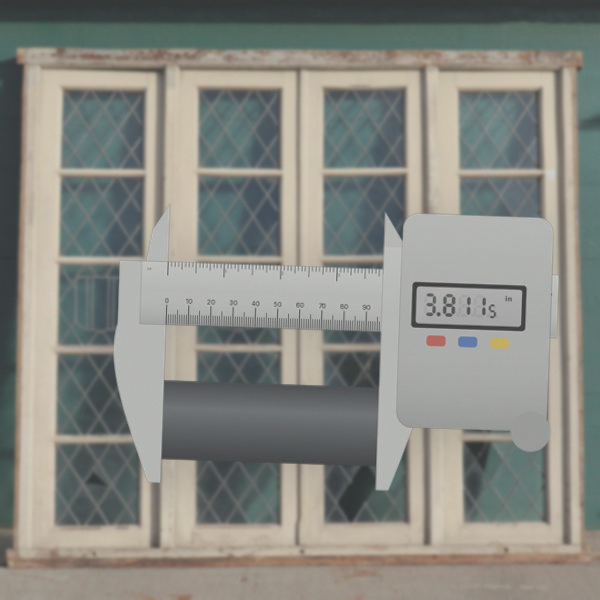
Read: 3.8115,in
